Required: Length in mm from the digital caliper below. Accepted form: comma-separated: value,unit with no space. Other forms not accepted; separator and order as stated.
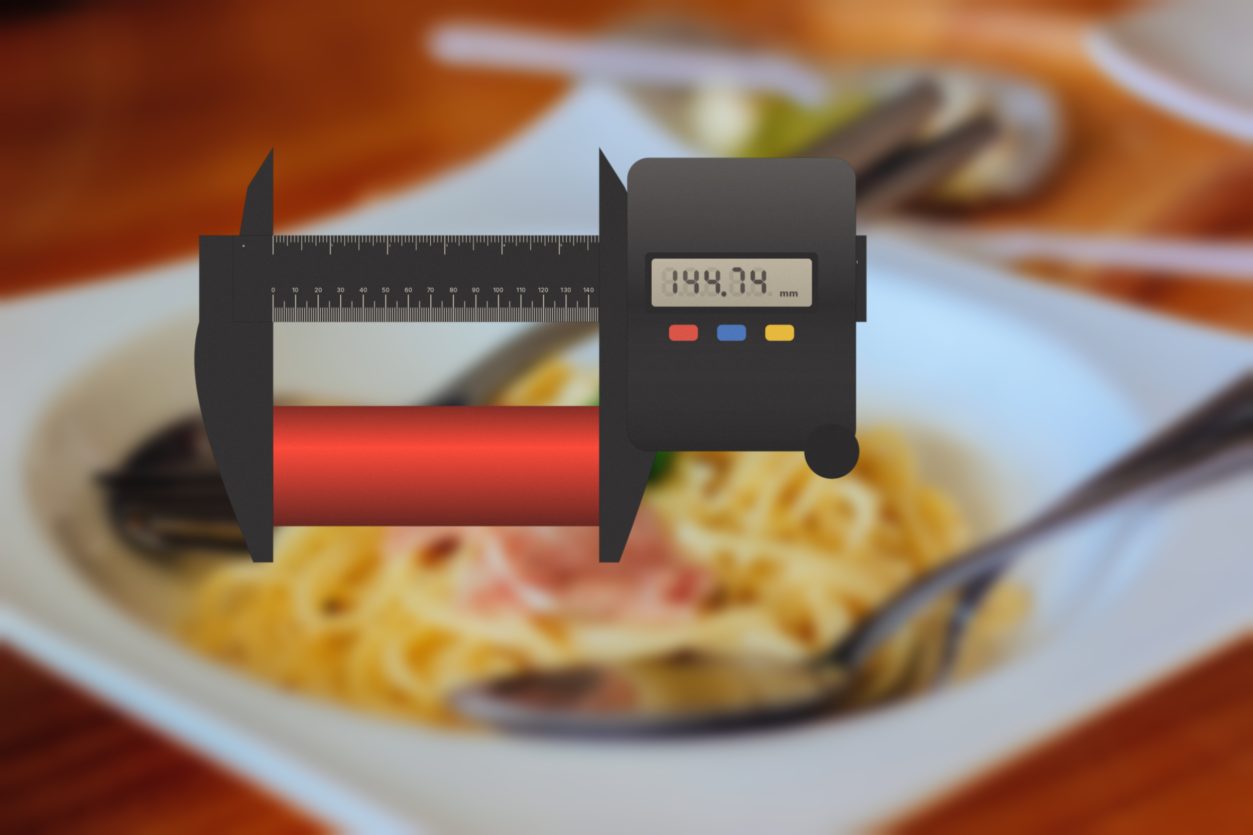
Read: 144.74,mm
